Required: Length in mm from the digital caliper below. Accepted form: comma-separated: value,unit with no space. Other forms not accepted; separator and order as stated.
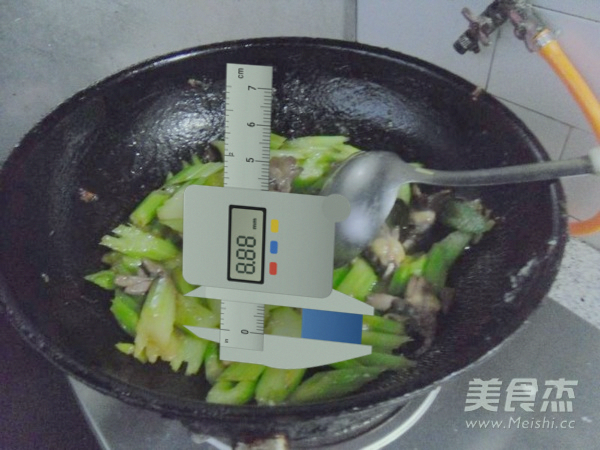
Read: 8.88,mm
